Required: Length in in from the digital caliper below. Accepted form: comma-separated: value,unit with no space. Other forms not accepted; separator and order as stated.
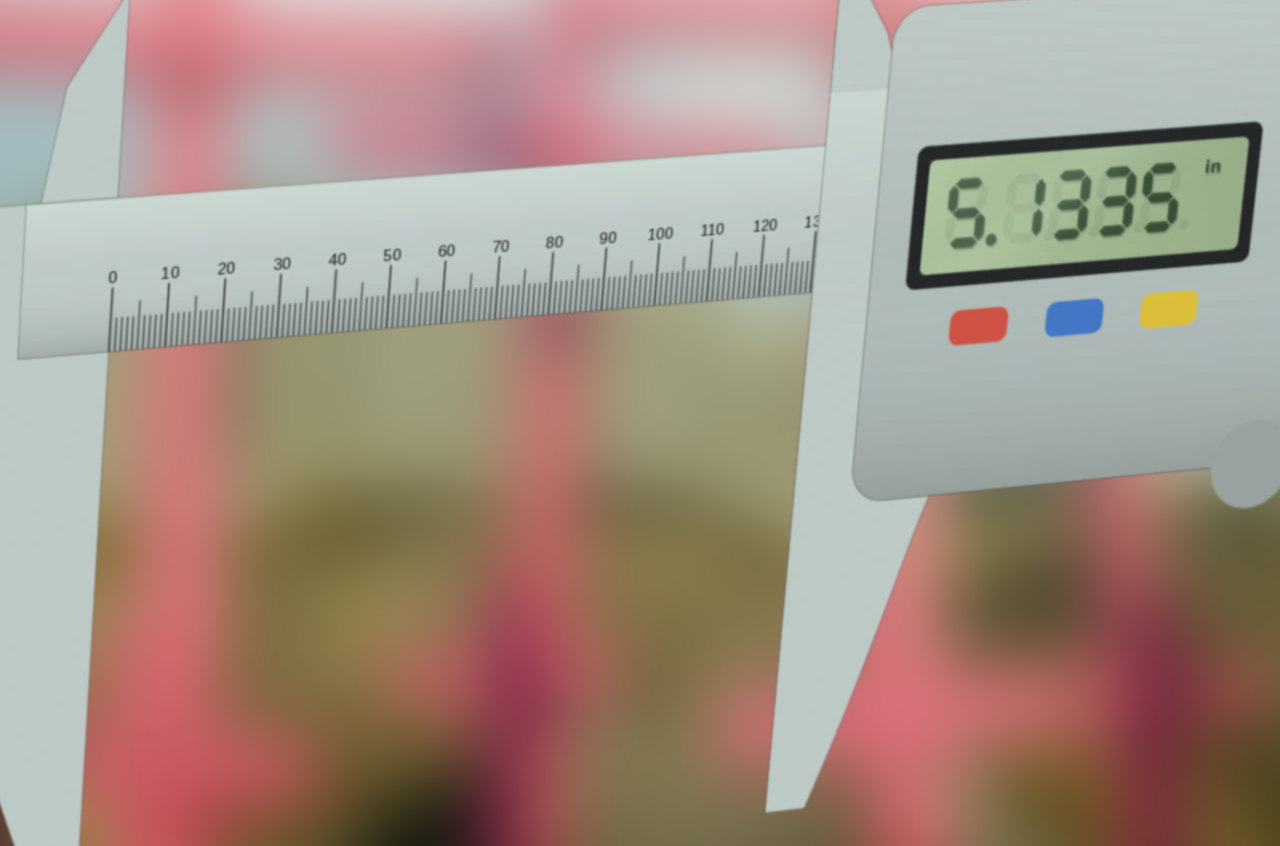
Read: 5.1335,in
